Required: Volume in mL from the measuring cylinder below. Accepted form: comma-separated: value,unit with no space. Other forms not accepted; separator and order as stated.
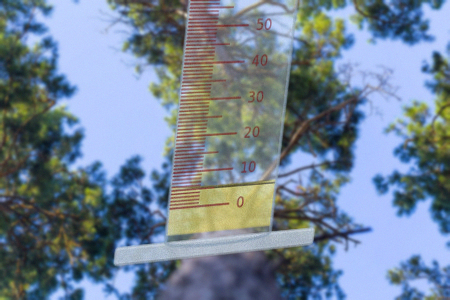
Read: 5,mL
